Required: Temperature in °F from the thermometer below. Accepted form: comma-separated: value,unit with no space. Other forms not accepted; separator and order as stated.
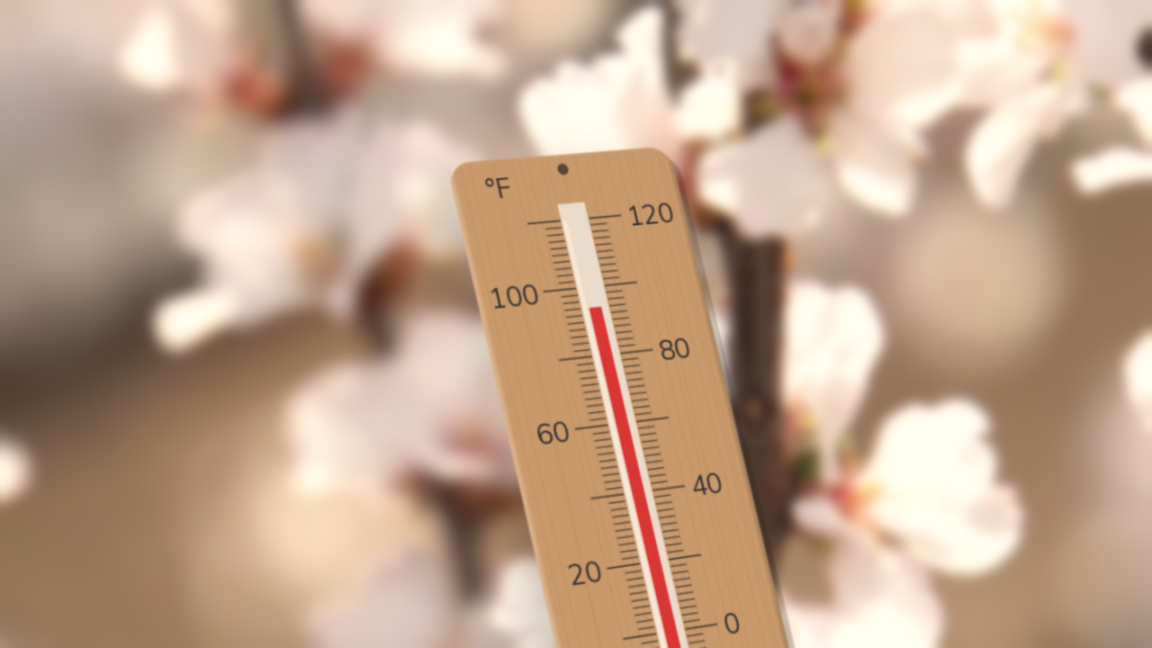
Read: 94,°F
